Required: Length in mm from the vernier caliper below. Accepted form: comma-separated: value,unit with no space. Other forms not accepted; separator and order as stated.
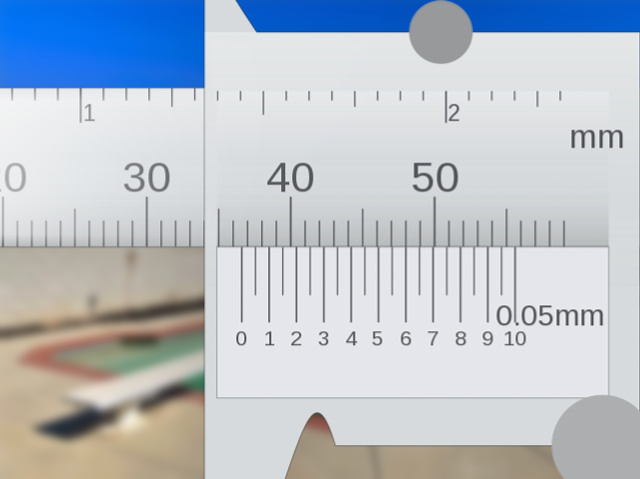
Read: 36.6,mm
